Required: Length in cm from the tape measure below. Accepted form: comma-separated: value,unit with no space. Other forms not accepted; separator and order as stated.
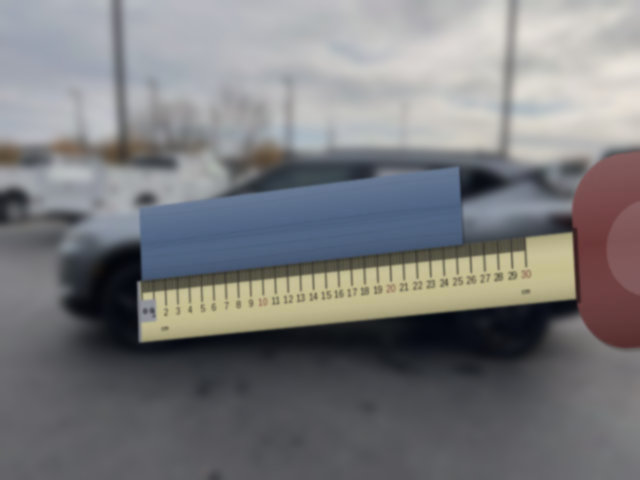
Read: 25.5,cm
